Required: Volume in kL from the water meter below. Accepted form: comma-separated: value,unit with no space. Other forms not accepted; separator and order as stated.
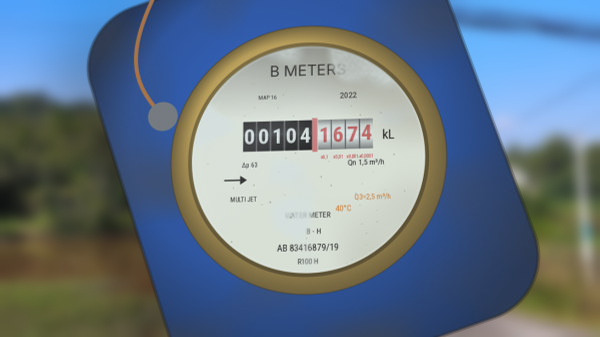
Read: 104.1674,kL
